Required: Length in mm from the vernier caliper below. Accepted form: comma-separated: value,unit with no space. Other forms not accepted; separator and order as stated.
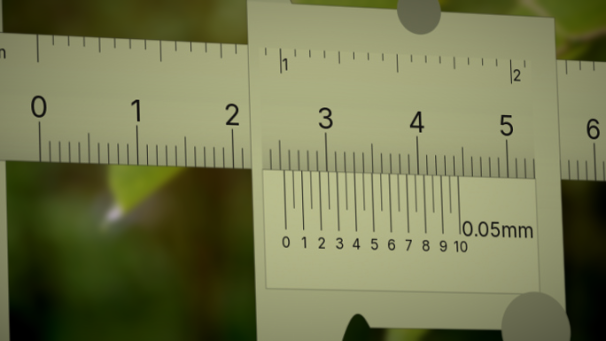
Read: 25.4,mm
